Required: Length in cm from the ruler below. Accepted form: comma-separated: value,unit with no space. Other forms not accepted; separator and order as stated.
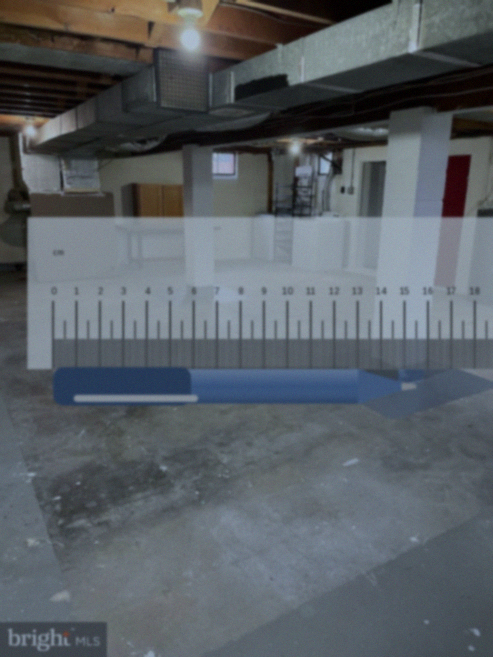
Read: 15.5,cm
